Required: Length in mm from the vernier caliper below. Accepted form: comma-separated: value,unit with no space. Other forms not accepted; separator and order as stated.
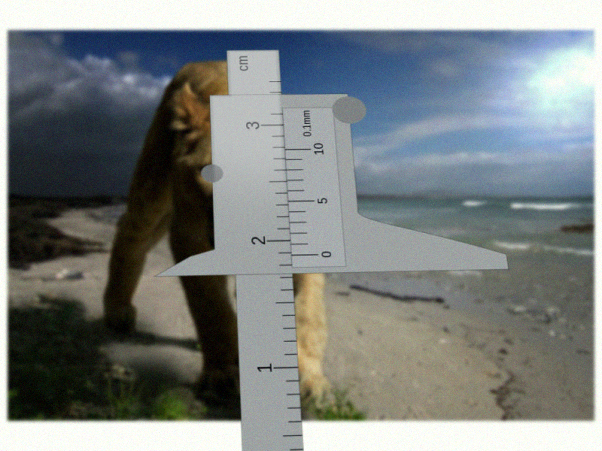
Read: 18.8,mm
